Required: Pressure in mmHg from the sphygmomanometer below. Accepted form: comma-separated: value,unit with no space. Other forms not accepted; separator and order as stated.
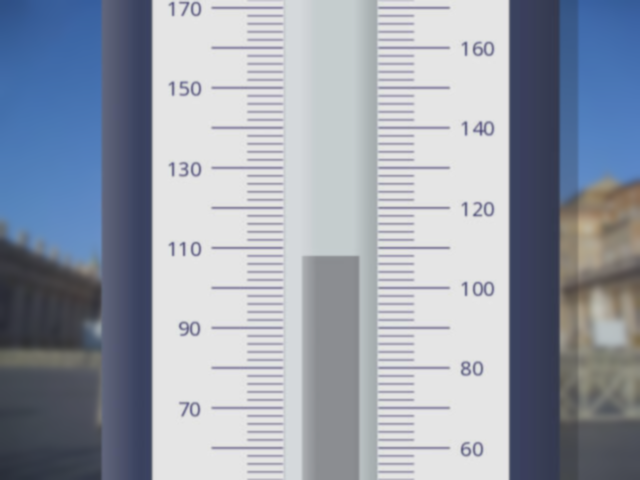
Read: 108,mmHg
